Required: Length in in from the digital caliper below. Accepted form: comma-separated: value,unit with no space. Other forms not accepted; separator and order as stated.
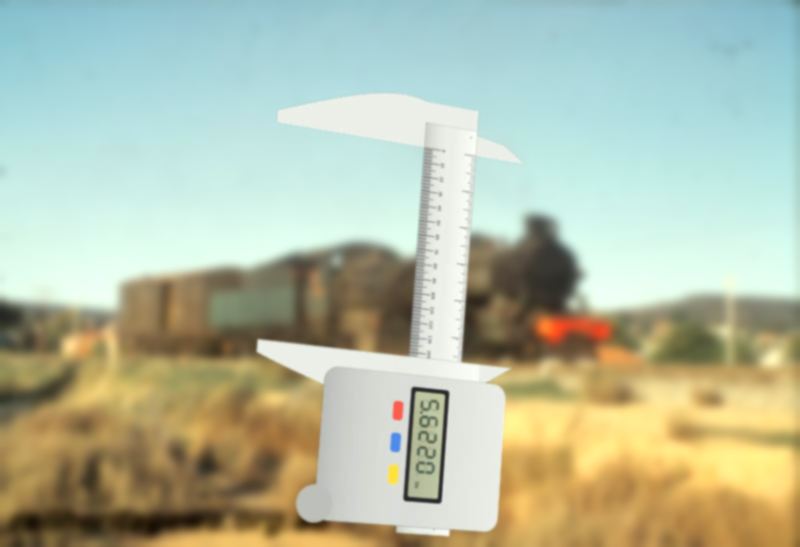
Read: 5.6220,in
